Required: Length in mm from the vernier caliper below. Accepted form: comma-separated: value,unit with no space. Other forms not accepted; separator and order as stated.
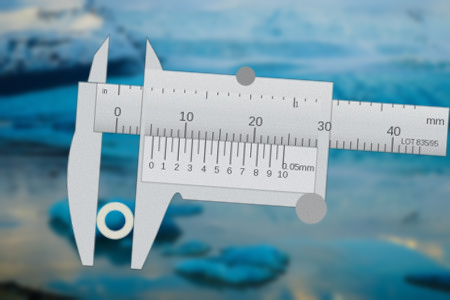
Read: 5.4,mm
